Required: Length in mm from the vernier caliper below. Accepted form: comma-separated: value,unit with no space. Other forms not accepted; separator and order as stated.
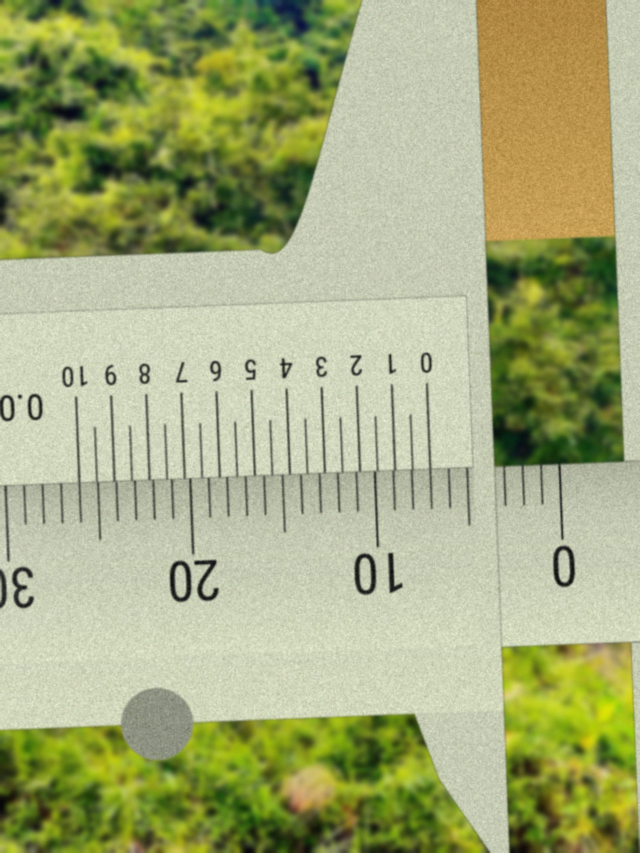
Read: 7.0,mm
